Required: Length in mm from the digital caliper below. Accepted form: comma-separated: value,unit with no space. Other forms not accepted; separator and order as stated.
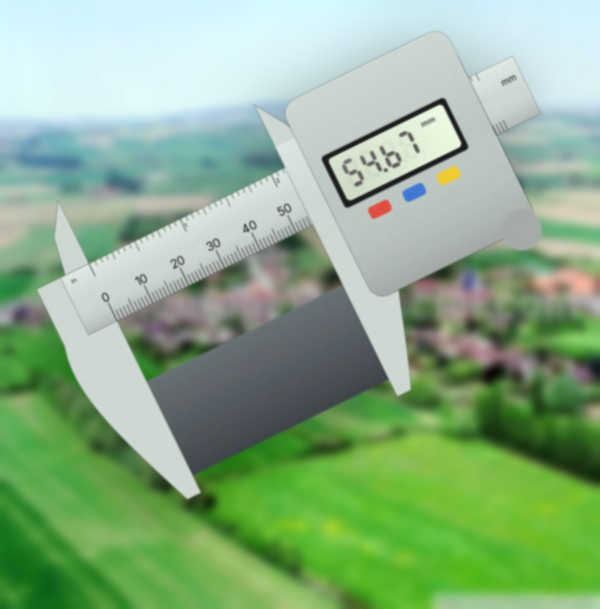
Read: 54.67,mm
